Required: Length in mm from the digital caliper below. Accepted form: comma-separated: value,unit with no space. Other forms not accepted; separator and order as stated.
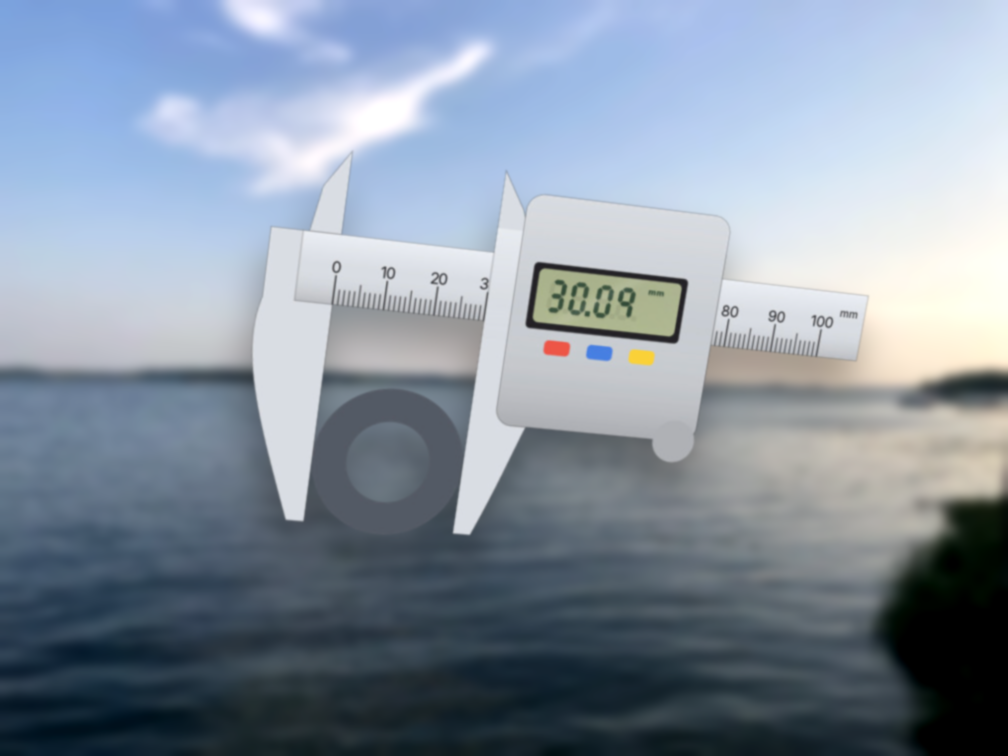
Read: 30.09,mm
